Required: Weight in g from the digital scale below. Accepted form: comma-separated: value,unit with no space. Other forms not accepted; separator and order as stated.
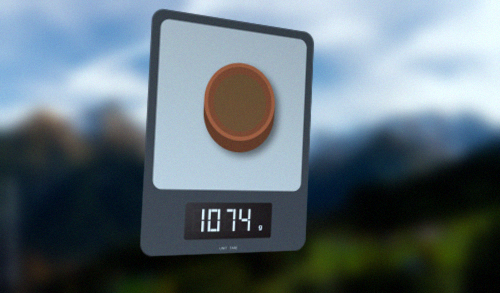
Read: 1074,g
